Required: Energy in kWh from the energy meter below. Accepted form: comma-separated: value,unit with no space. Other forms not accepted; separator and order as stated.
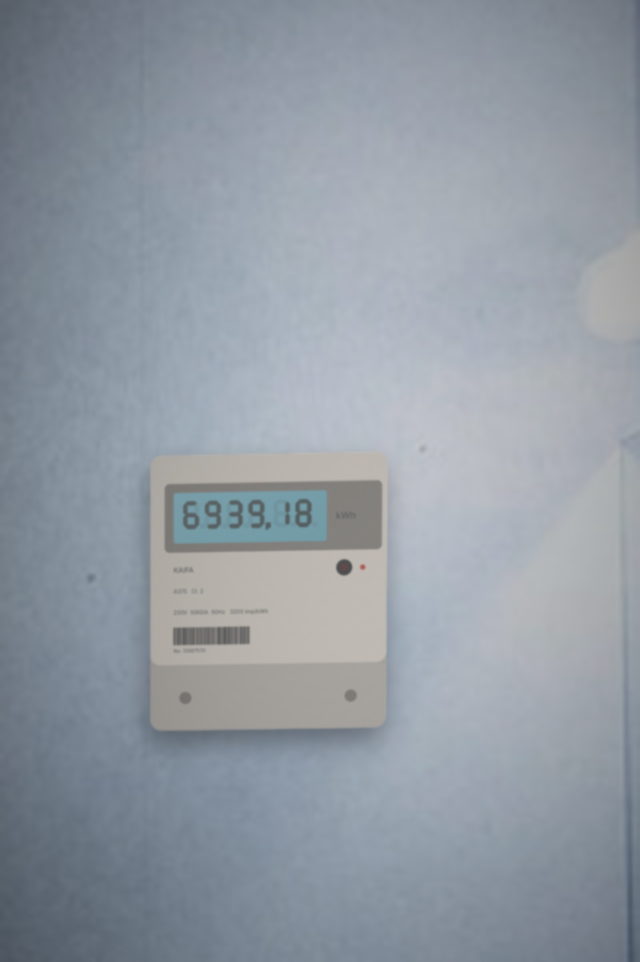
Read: 6939.18,kWh
